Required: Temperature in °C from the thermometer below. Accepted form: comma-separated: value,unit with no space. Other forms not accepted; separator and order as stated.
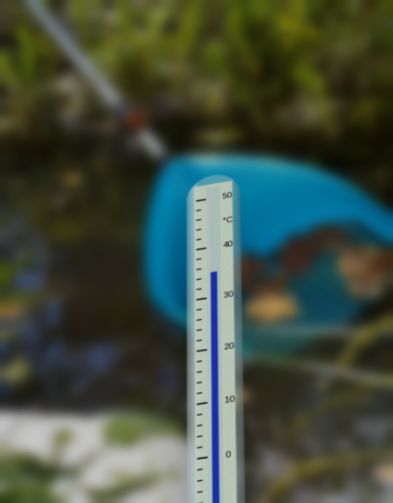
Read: 35,°C
